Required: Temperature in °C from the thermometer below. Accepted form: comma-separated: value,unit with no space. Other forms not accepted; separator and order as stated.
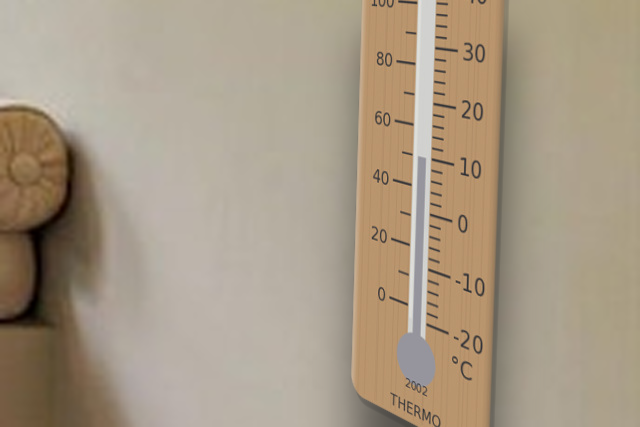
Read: 10,°C
